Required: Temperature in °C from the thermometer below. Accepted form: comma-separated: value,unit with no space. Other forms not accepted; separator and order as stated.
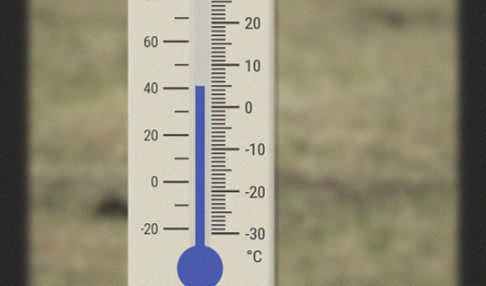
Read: 5,°C
